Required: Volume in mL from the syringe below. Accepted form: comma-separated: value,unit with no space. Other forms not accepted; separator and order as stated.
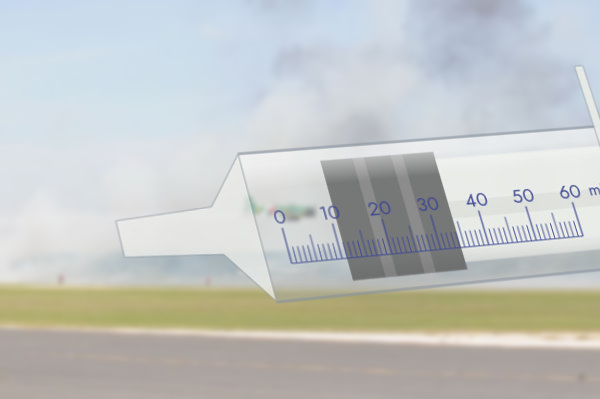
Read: 11,mL
